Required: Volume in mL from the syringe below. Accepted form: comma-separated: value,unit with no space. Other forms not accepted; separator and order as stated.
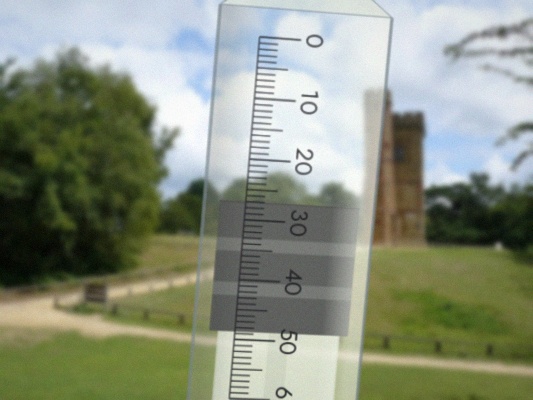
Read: 27,mL
